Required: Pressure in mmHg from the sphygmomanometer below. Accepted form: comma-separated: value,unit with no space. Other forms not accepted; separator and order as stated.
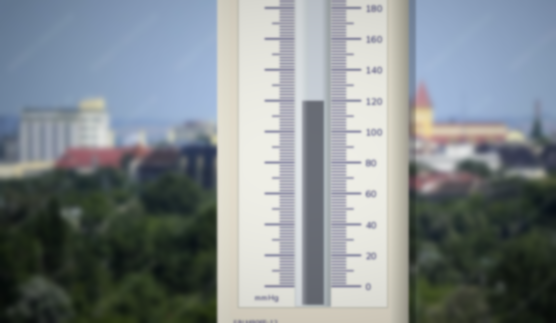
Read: 120,mmHg
